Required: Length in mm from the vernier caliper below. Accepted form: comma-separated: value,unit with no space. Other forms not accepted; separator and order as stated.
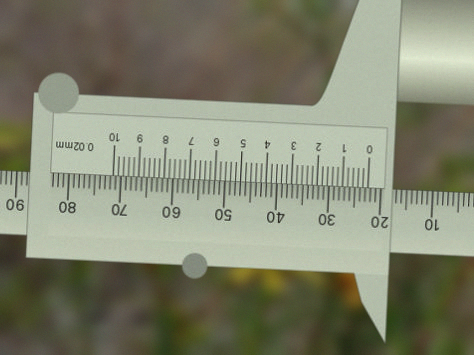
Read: 22.5,mm
